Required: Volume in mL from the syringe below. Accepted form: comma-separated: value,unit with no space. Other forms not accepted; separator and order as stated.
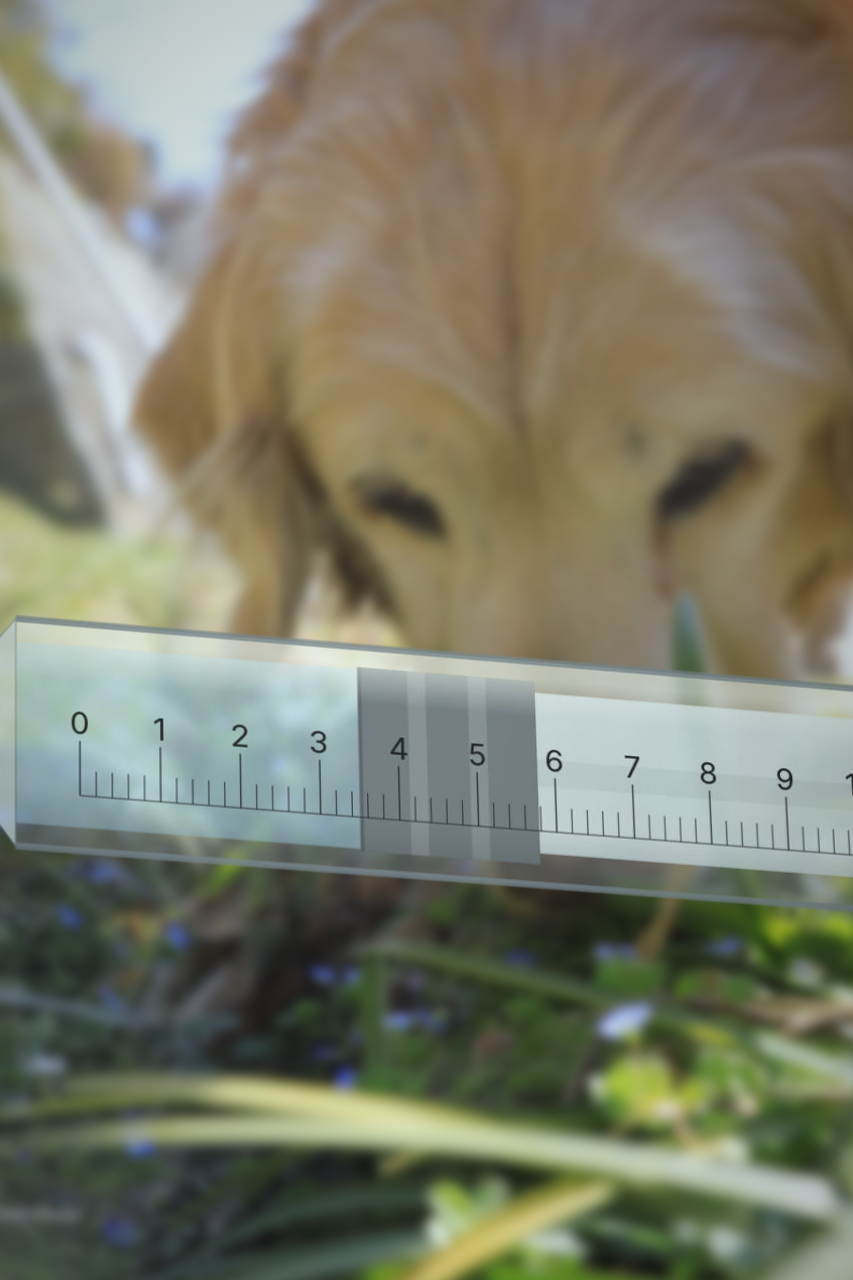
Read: 3.5,mL
